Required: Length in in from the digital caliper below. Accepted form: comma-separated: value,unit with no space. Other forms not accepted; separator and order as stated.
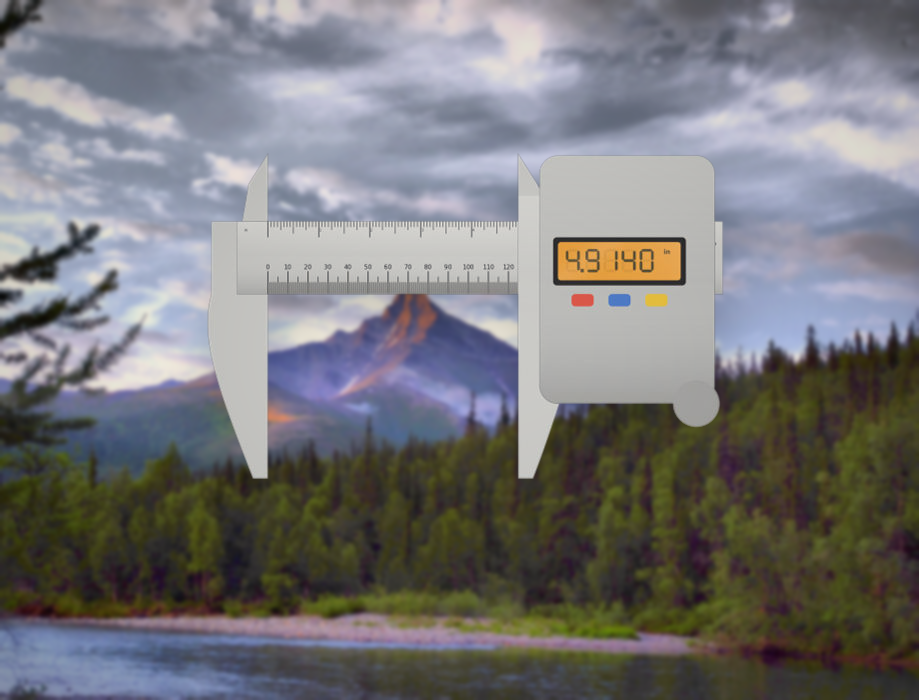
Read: 4.9140,in
